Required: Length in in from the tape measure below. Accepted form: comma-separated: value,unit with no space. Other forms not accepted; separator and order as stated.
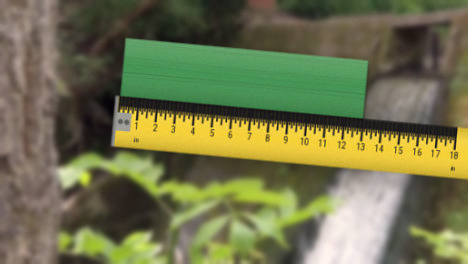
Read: 13,in
